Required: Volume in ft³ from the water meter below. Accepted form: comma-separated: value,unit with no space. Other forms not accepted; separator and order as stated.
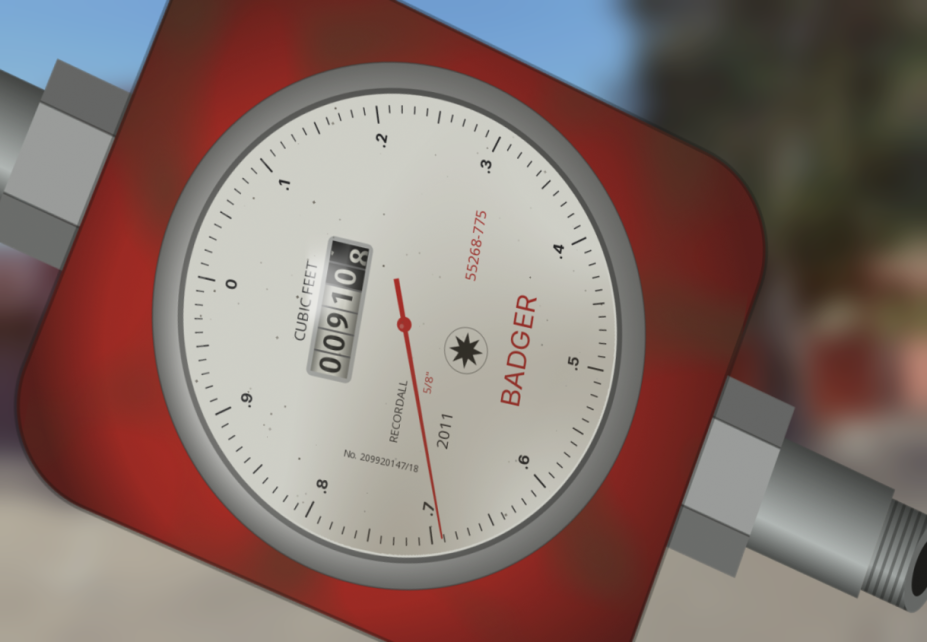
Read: 9107.69,ft³
